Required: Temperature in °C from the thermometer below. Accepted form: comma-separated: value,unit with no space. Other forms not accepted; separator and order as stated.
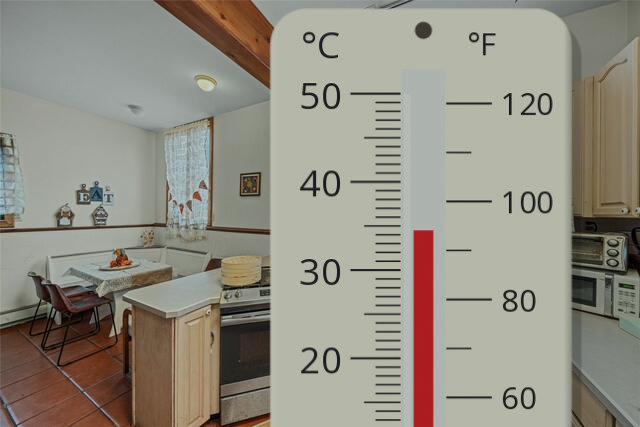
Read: 34.5,°C
